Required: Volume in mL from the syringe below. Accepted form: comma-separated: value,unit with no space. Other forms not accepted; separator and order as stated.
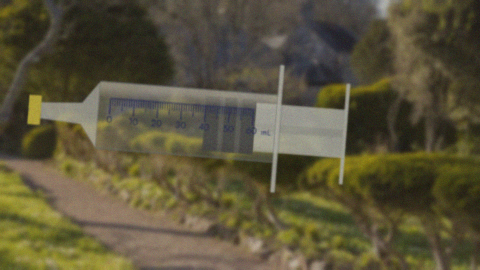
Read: 40,mL
